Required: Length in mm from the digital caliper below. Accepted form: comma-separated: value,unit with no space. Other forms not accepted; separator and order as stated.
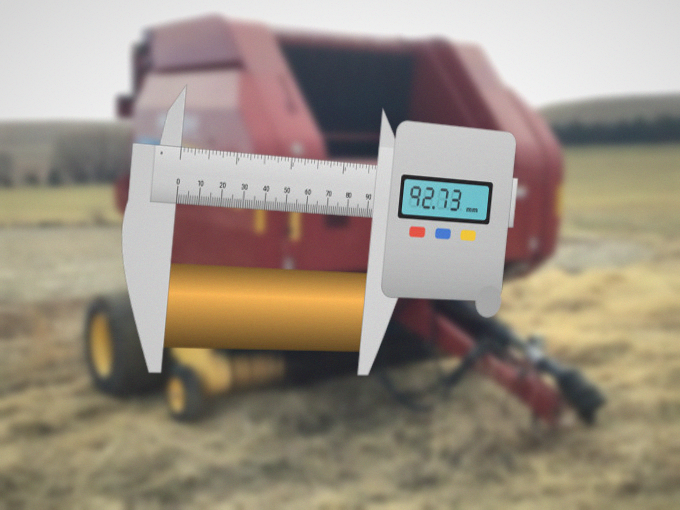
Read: 92.73,mm
